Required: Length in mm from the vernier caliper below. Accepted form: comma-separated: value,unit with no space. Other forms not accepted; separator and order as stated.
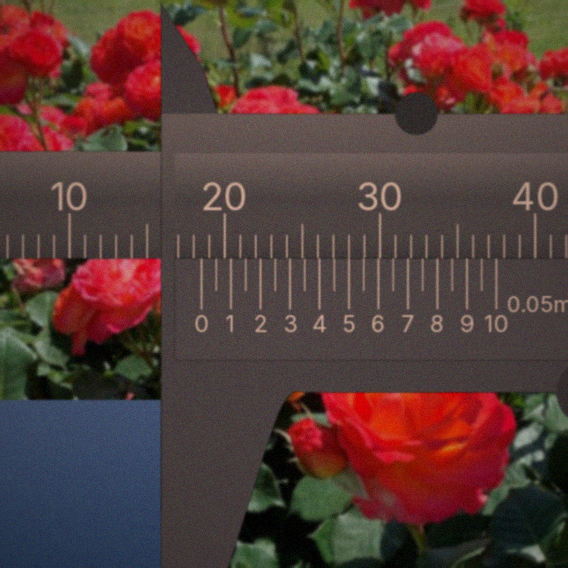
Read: 18.5,mm
